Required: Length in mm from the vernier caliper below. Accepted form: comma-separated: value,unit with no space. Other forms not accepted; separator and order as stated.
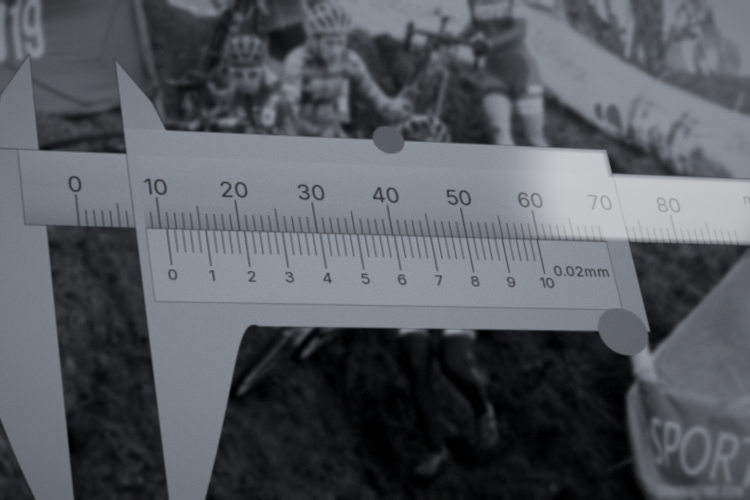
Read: 10.8,mm
